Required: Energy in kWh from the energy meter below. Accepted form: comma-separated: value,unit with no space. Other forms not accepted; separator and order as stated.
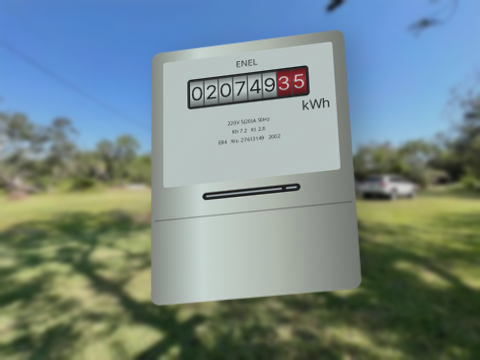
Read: 20749.35,kWh
